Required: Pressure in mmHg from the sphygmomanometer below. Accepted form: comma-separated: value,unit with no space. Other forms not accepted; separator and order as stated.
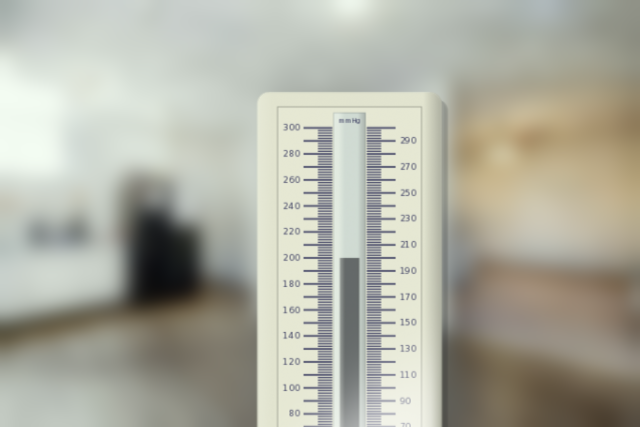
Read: 200,mmHg
